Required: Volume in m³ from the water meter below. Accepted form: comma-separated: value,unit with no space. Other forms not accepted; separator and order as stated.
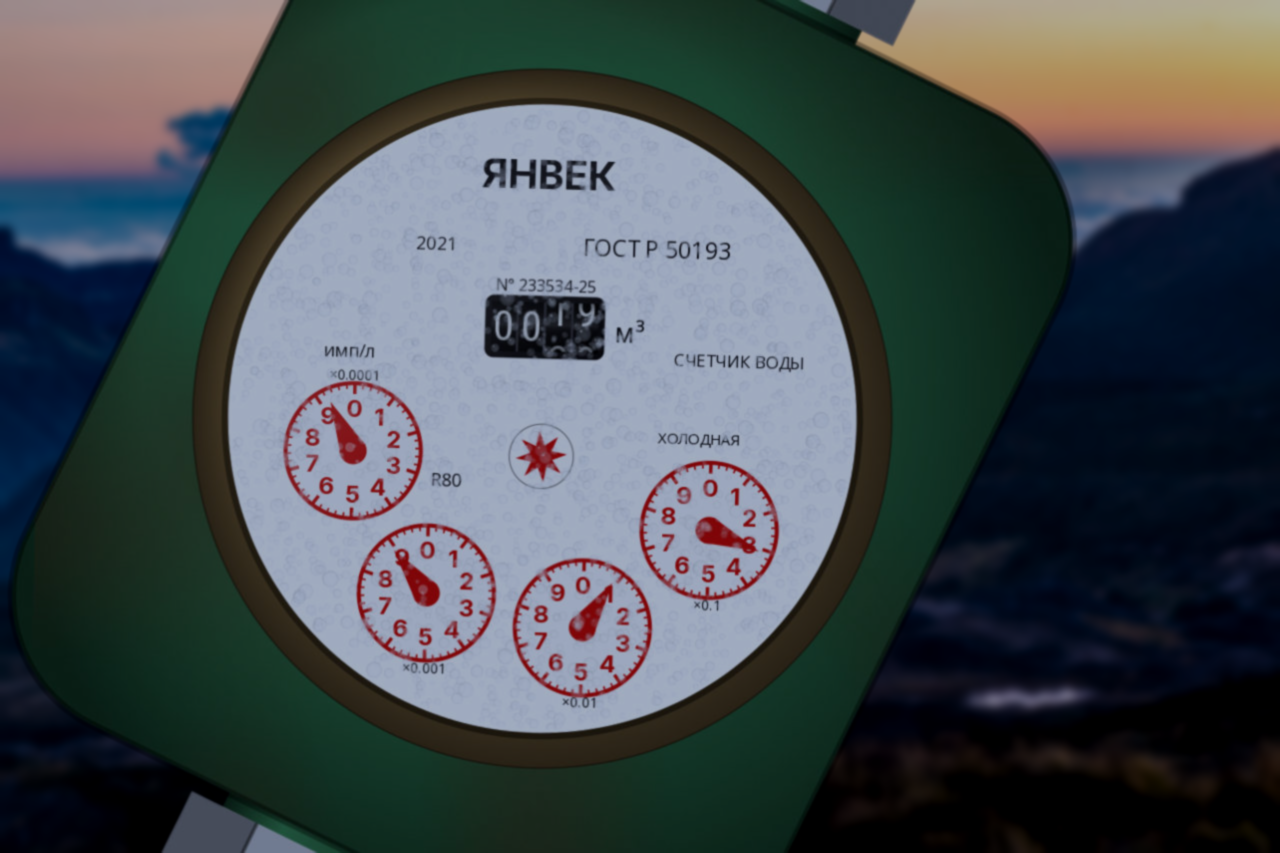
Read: 19.3089,m³
